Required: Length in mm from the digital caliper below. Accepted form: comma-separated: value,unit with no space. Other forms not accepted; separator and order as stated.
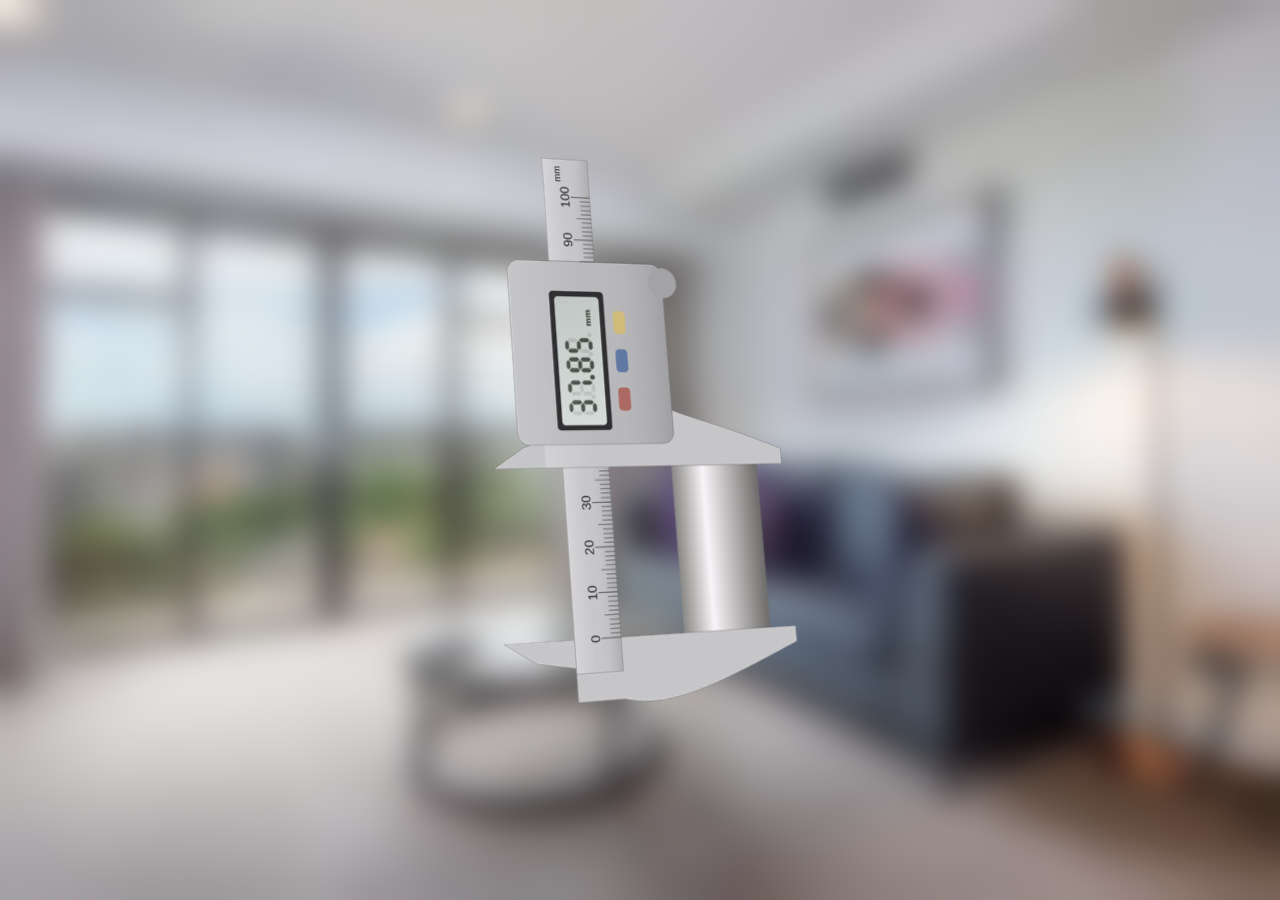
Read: 37.85,mm
